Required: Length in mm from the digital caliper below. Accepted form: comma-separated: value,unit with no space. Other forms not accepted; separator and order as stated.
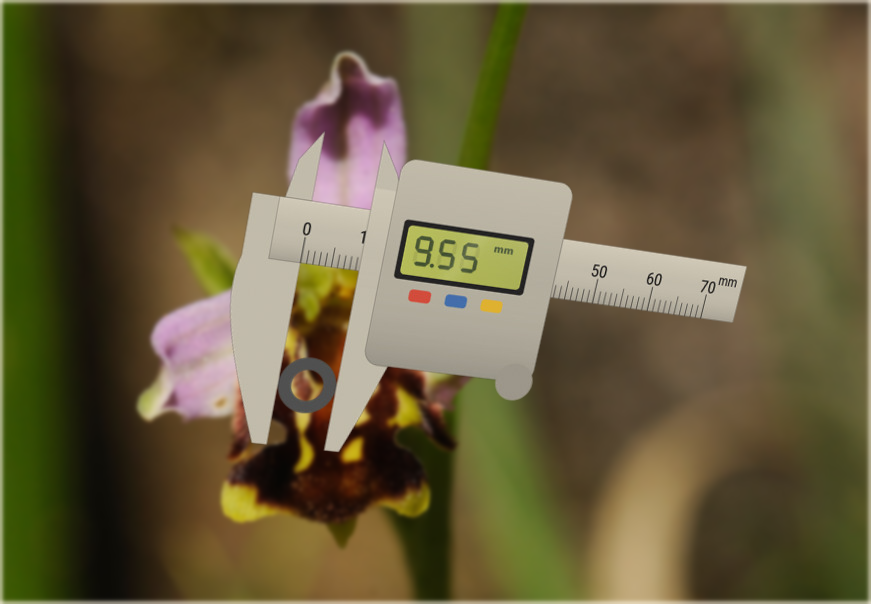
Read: 9.55,mm
